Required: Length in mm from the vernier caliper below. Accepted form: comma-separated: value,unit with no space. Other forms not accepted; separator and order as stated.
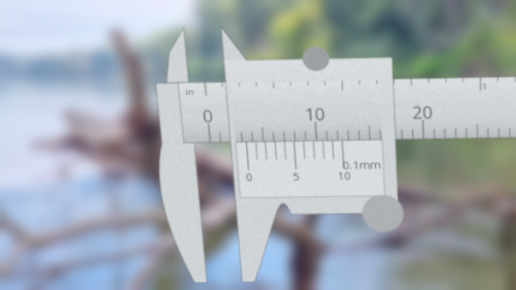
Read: 3.4,mm
